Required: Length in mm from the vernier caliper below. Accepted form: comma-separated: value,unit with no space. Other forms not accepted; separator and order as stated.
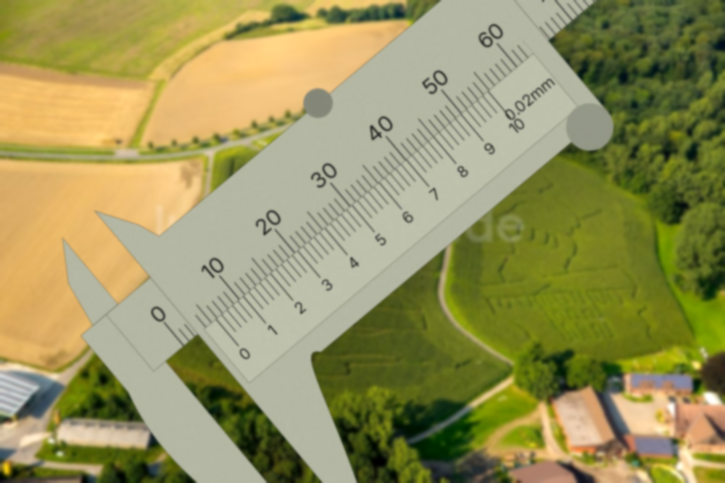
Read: 5.8,mm
